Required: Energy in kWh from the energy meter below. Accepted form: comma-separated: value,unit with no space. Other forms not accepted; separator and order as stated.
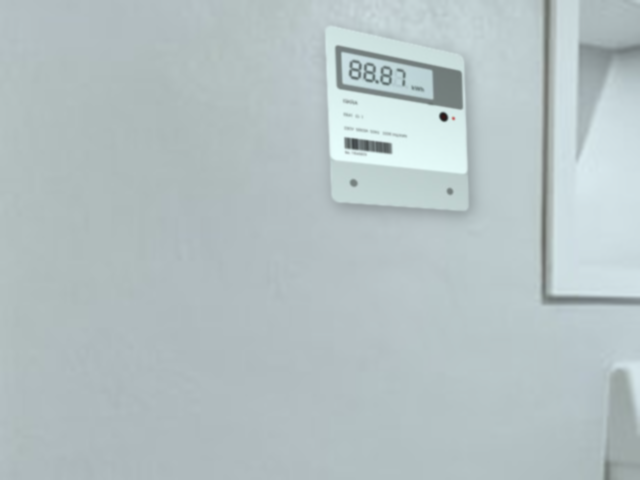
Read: 88.87,kWh
